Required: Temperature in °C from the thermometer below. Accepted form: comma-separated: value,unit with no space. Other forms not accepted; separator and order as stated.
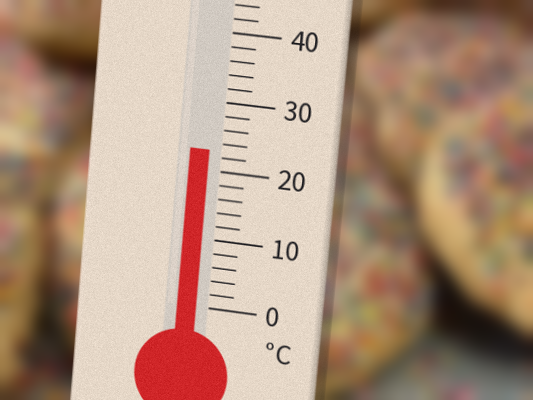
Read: 23,°C
